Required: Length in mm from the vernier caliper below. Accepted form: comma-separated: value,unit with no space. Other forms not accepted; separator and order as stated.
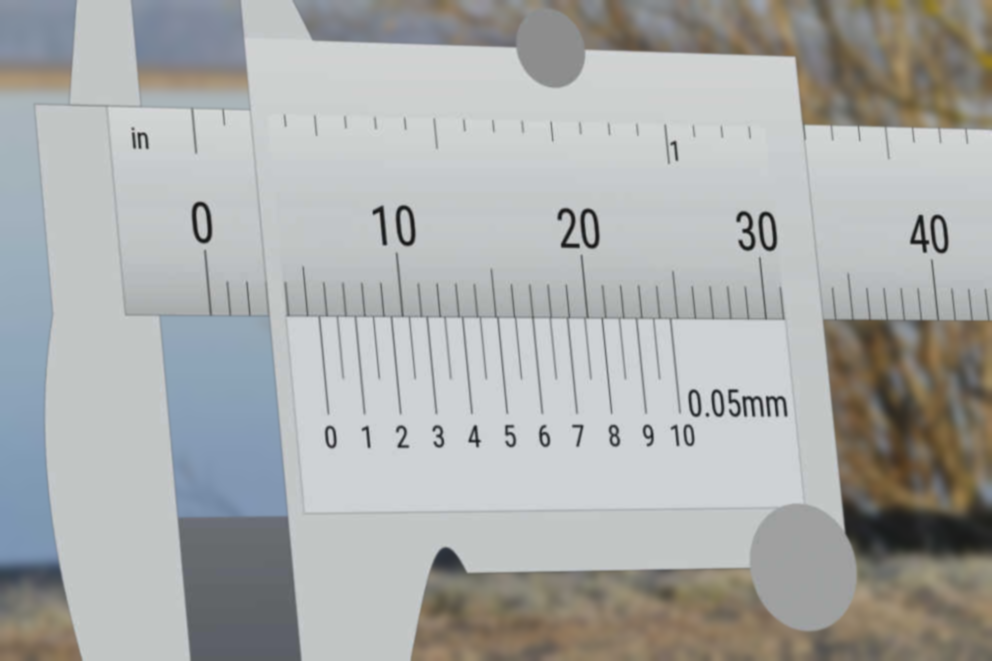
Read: 5.6,mm
